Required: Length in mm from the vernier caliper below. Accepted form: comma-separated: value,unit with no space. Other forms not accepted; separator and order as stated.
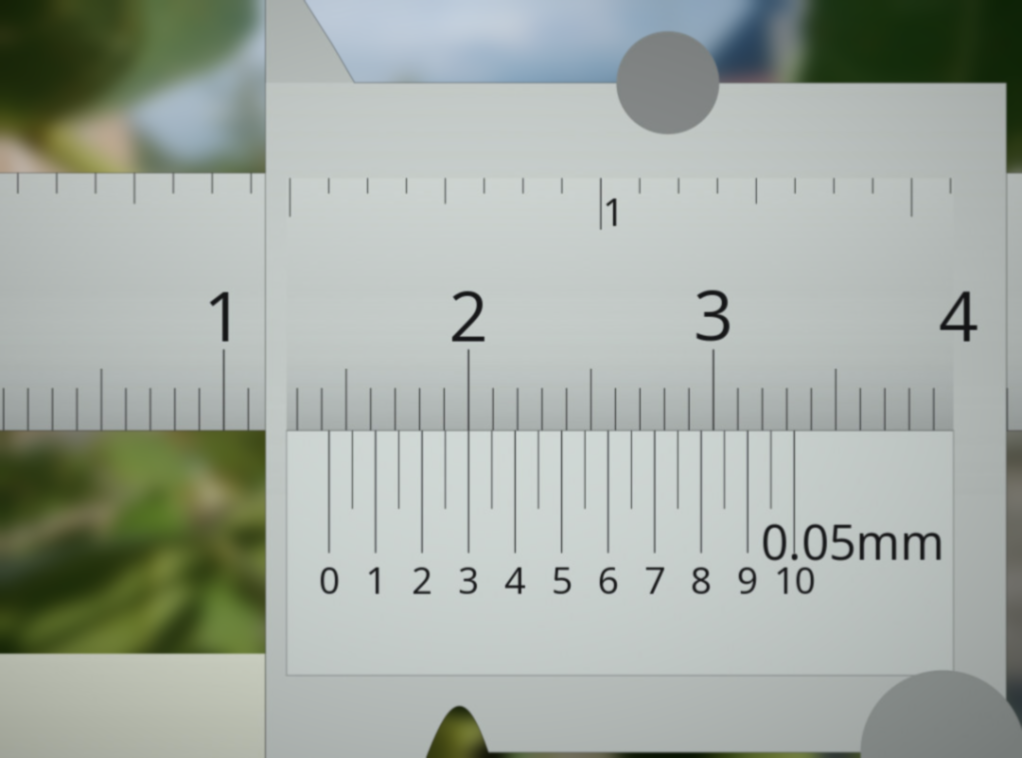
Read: 14.3,mm
